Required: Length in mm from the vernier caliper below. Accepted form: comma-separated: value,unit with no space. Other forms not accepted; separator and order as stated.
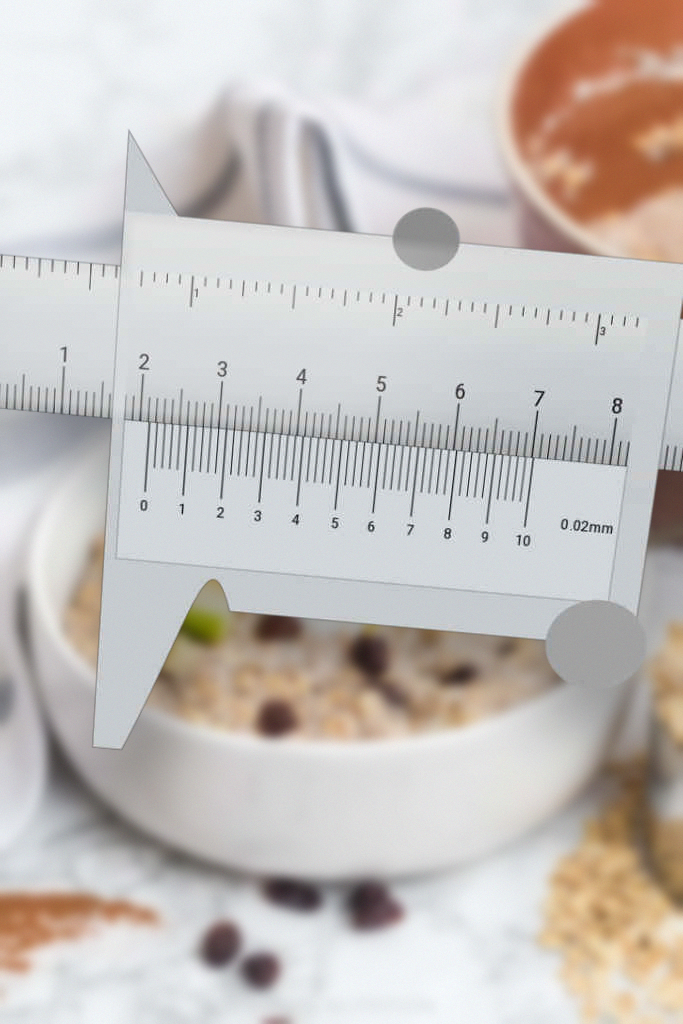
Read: 21.2,mm
